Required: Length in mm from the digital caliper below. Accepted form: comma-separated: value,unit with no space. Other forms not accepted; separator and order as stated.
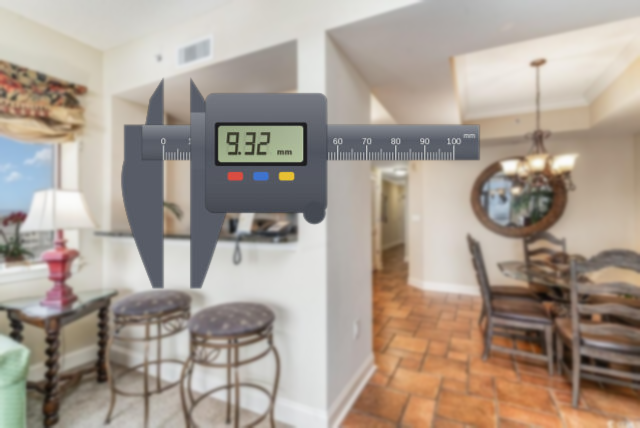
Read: 9.32,mm
